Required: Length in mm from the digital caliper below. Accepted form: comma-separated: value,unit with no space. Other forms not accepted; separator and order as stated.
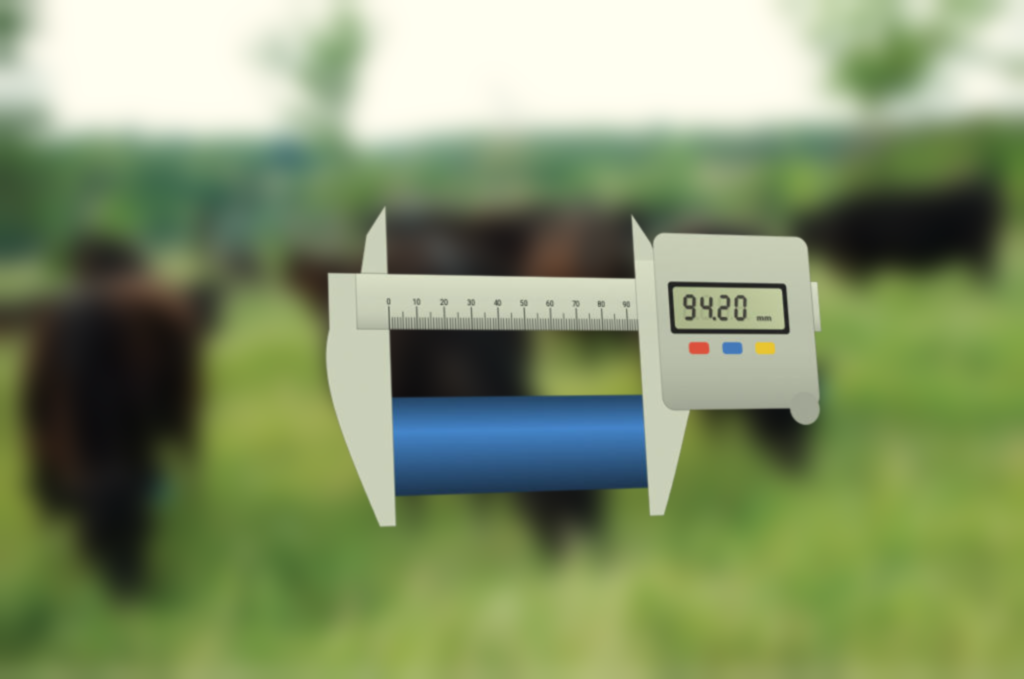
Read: 94.20,mm
